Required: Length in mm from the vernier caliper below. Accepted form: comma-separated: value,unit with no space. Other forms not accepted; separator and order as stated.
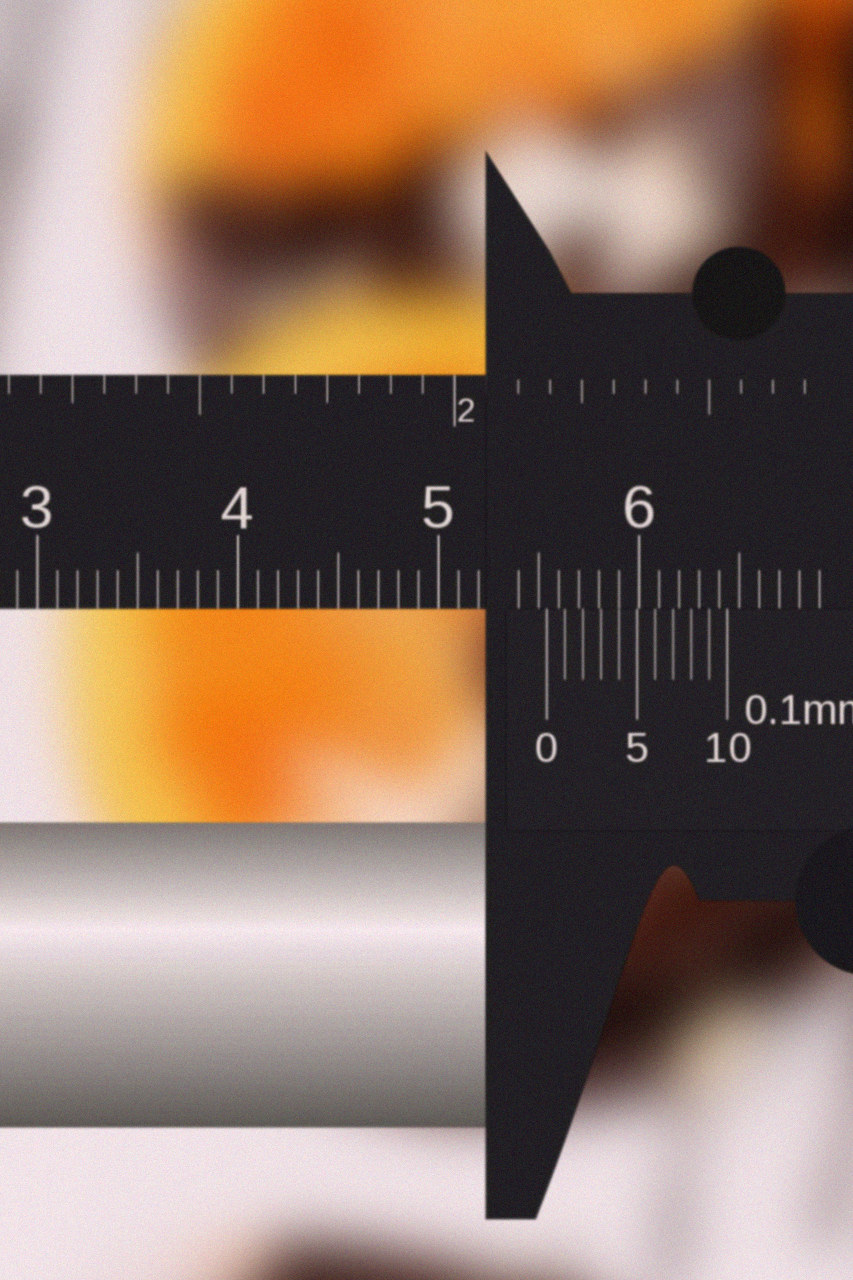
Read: 55.4,mm
